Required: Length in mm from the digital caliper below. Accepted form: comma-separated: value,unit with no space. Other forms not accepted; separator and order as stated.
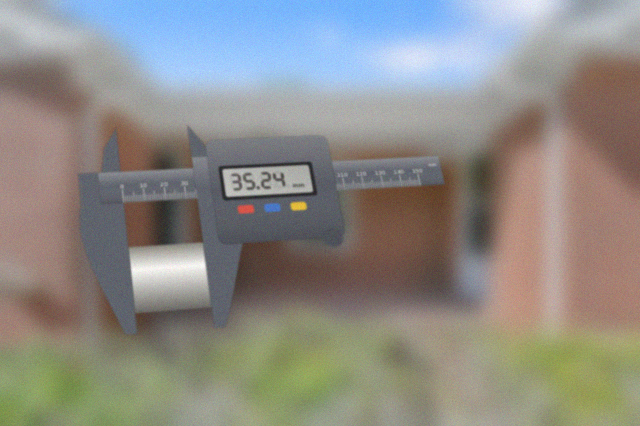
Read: 35.24,mm
